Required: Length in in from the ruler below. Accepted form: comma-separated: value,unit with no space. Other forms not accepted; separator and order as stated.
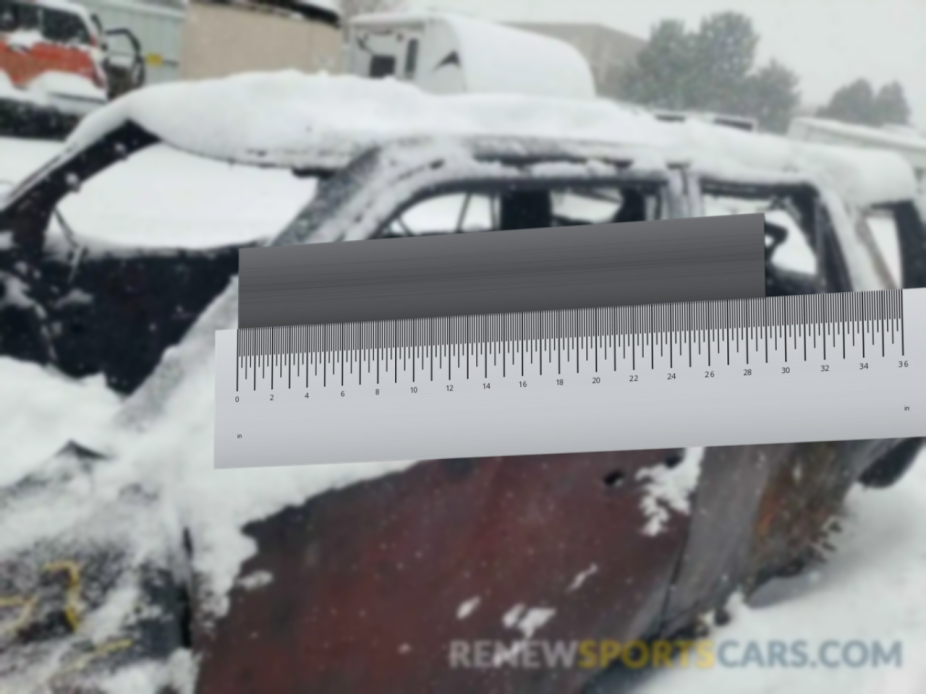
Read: 29,in
